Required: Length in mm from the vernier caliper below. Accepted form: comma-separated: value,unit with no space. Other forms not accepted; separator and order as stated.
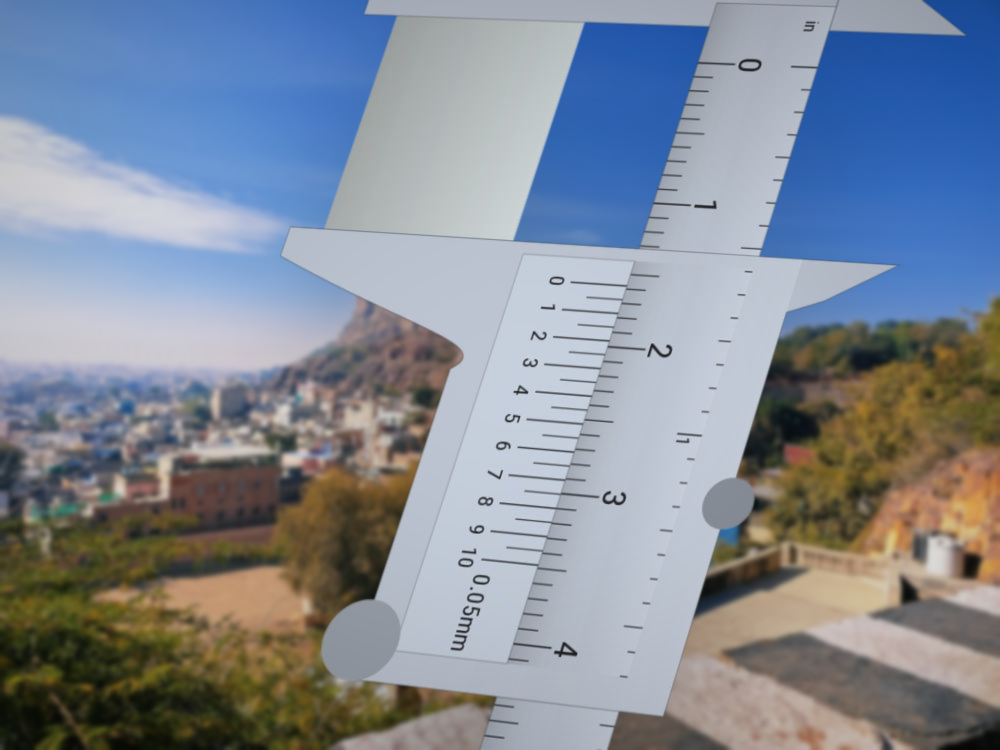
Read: 15.8,mm
